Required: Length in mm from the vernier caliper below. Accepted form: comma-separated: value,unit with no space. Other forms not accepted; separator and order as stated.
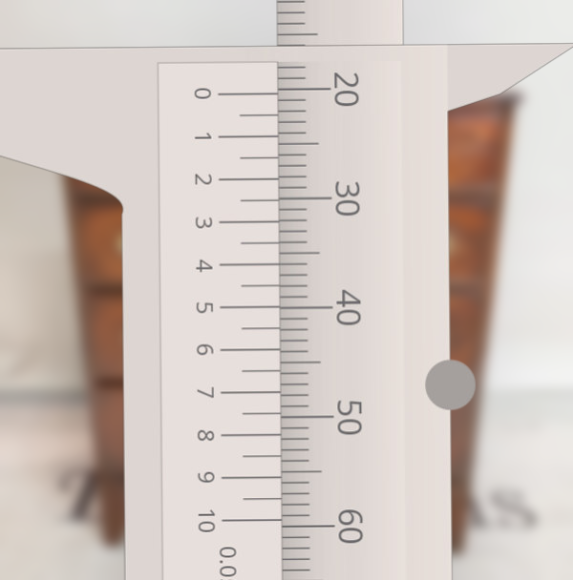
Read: 20.4,mm
